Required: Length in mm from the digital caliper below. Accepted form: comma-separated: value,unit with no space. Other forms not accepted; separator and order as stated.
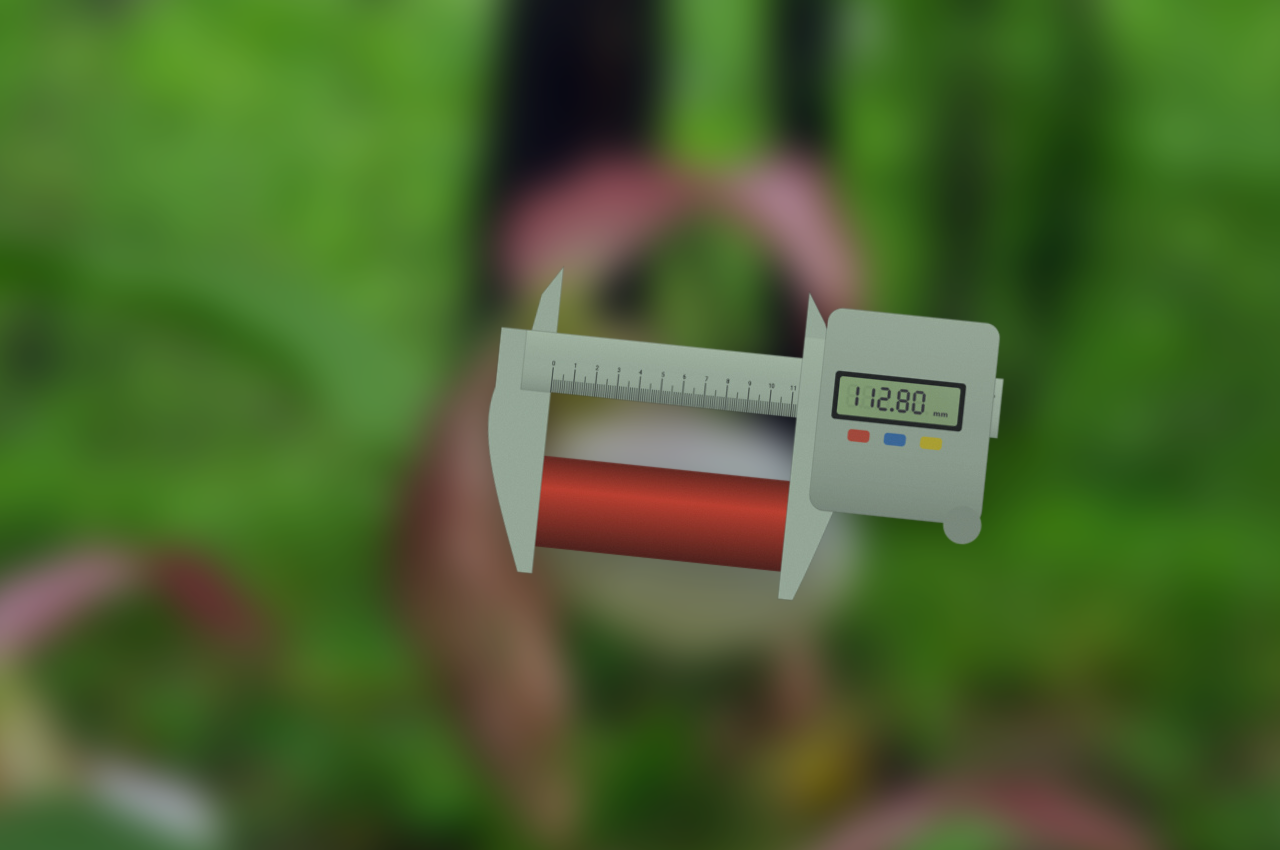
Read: 112.80,mm
